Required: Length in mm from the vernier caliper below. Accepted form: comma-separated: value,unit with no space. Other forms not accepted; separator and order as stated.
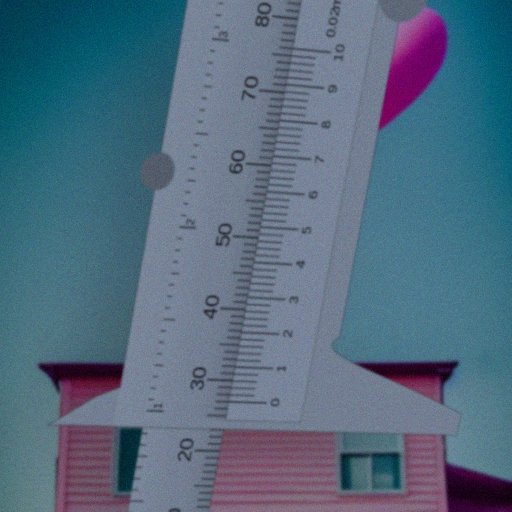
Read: 27.0,mm
